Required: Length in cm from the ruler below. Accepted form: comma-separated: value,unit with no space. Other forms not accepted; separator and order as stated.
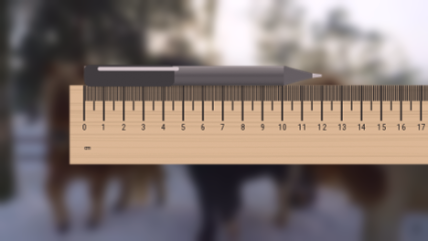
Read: 12,cm
